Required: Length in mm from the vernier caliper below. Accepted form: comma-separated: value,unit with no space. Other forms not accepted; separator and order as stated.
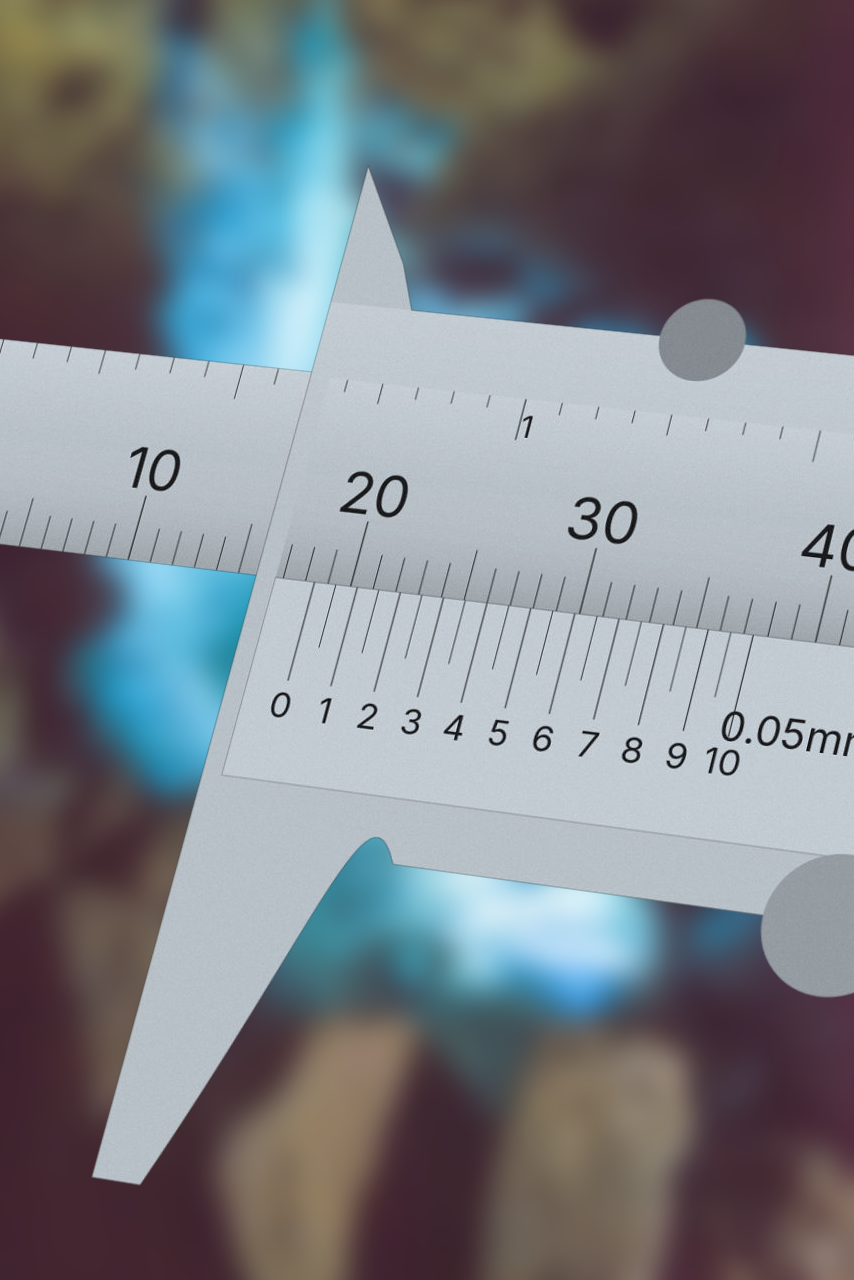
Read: 18.4,mm
